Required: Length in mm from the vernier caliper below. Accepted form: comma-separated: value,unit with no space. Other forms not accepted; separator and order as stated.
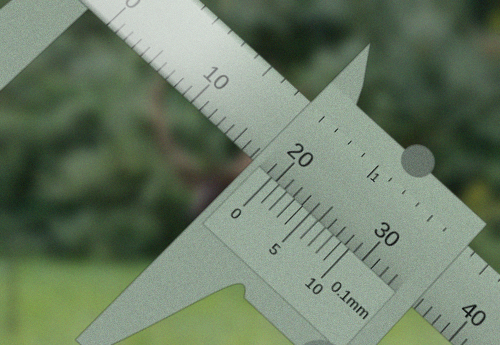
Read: 19.5,mm
